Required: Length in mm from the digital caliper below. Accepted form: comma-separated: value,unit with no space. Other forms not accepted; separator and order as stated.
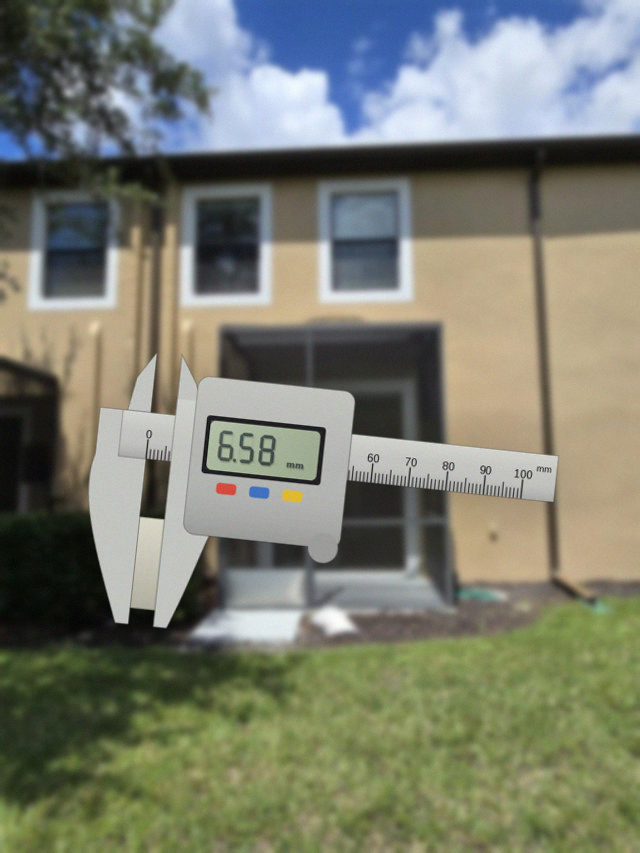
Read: 6.58,mm
